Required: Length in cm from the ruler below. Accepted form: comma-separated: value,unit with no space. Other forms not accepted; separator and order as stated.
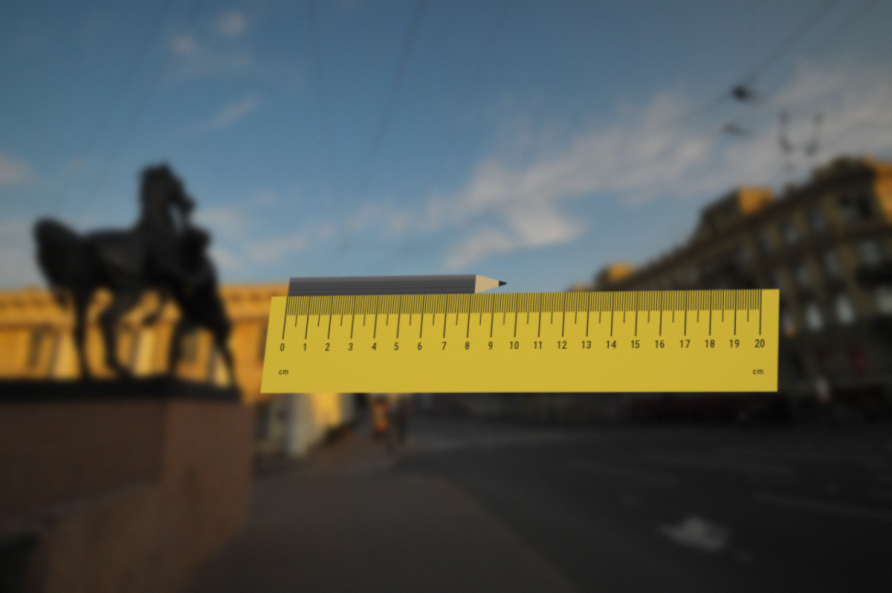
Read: 9.5,cm
